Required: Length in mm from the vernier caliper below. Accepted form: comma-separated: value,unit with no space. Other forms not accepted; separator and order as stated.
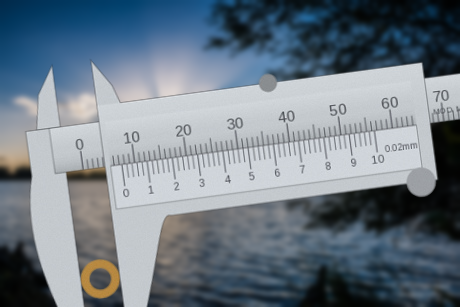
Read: 7.5,mm
